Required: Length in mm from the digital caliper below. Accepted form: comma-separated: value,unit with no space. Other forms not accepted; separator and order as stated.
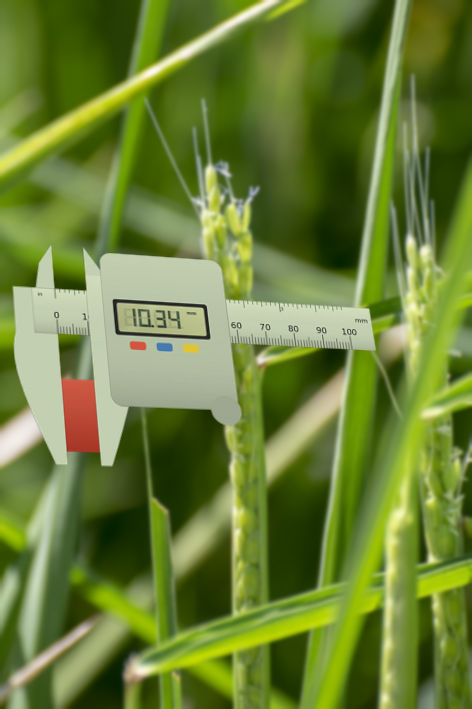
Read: 10.34,mm
